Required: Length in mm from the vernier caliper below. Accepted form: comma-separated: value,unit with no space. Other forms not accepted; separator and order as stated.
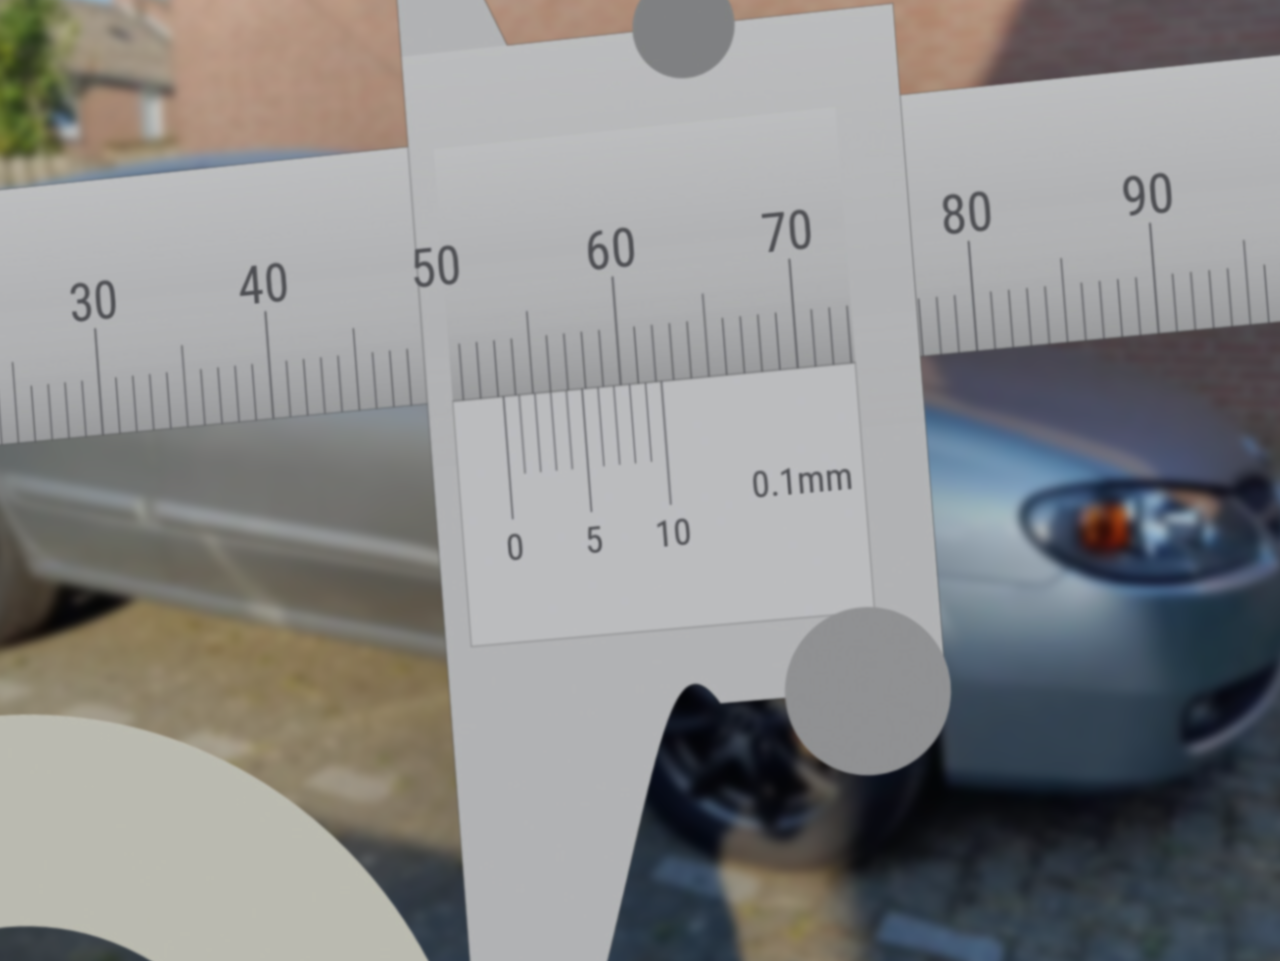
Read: 53.3,mm
